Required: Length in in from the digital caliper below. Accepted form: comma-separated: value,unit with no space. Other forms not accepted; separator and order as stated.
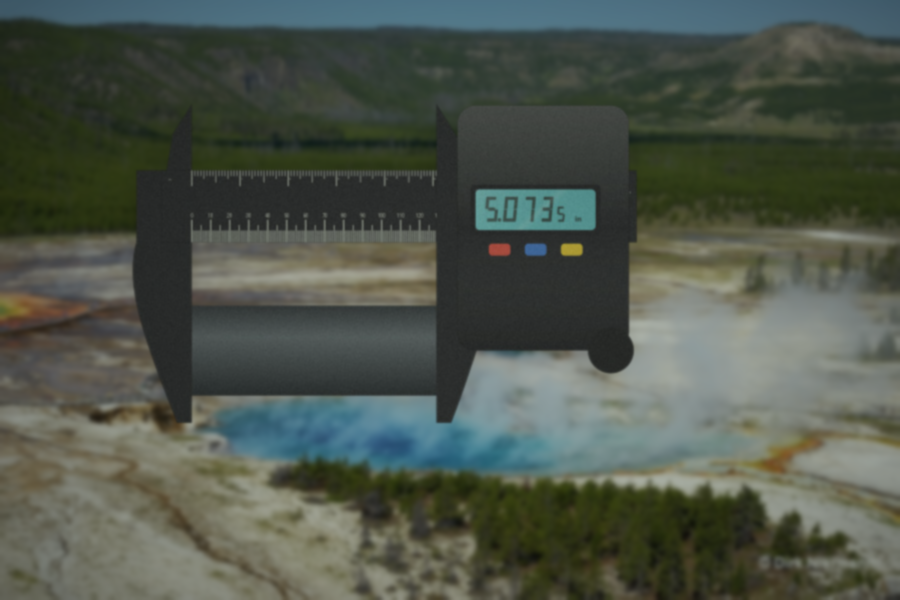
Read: 5.0735,in
